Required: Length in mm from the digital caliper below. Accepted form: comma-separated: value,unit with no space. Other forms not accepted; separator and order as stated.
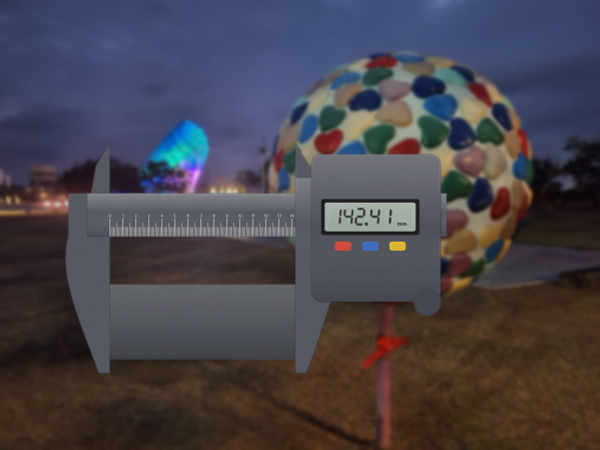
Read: 142.41,mm
